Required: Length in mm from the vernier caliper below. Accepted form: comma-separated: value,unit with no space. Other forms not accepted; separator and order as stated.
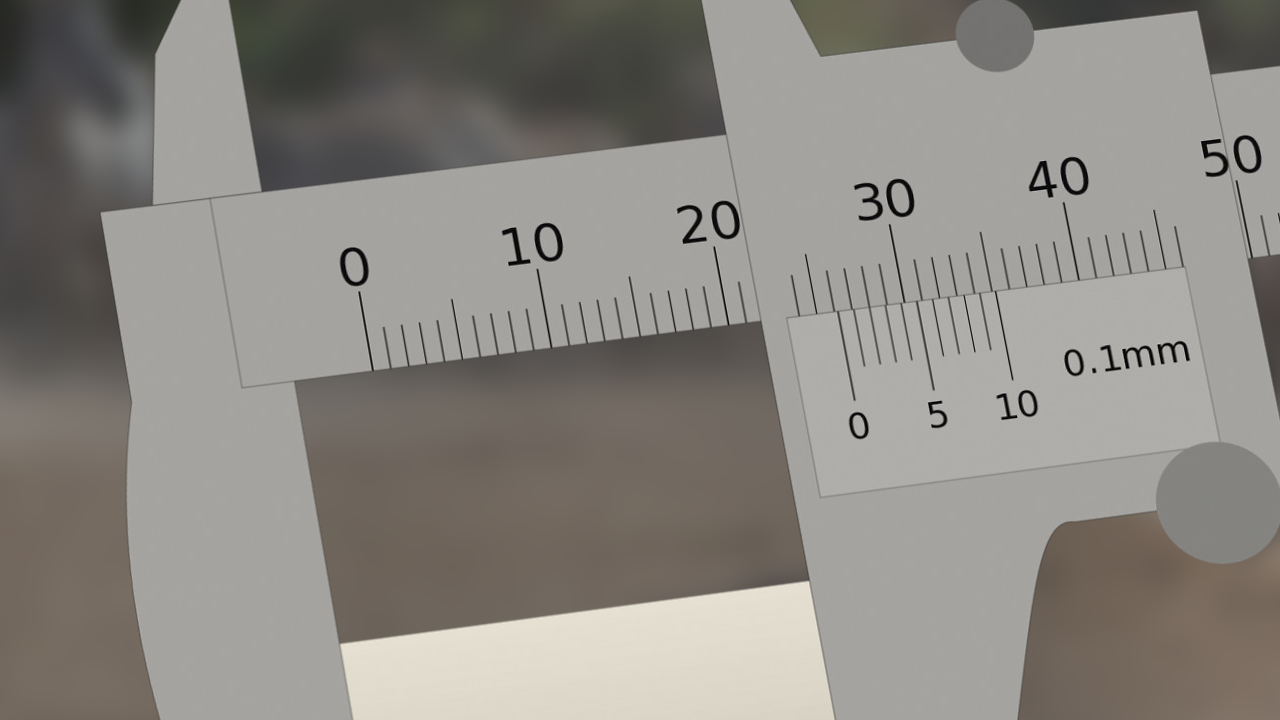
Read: 26.2,mm
